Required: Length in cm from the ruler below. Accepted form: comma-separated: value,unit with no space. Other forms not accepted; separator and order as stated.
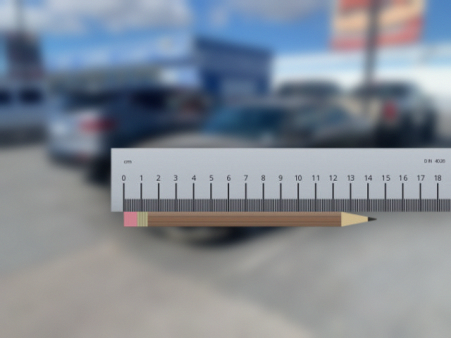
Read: 14.5,cm
